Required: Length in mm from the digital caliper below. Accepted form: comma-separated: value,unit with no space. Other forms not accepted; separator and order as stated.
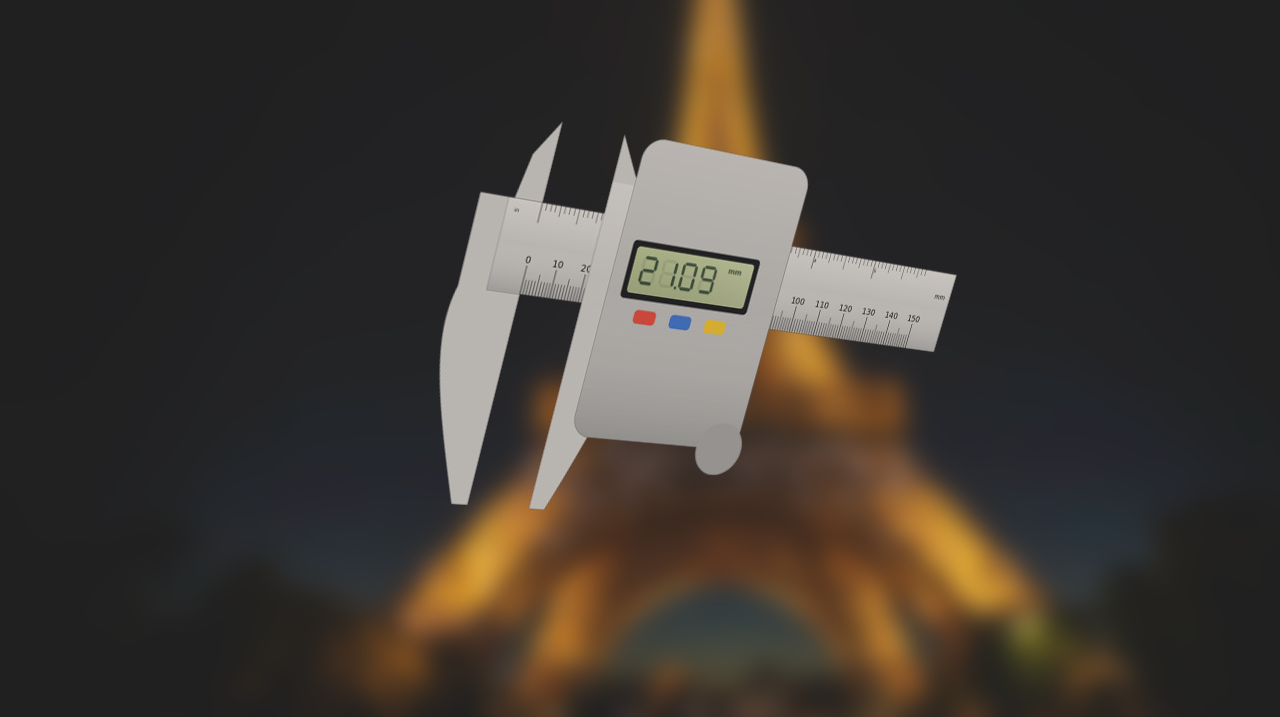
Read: 21.09,mm
